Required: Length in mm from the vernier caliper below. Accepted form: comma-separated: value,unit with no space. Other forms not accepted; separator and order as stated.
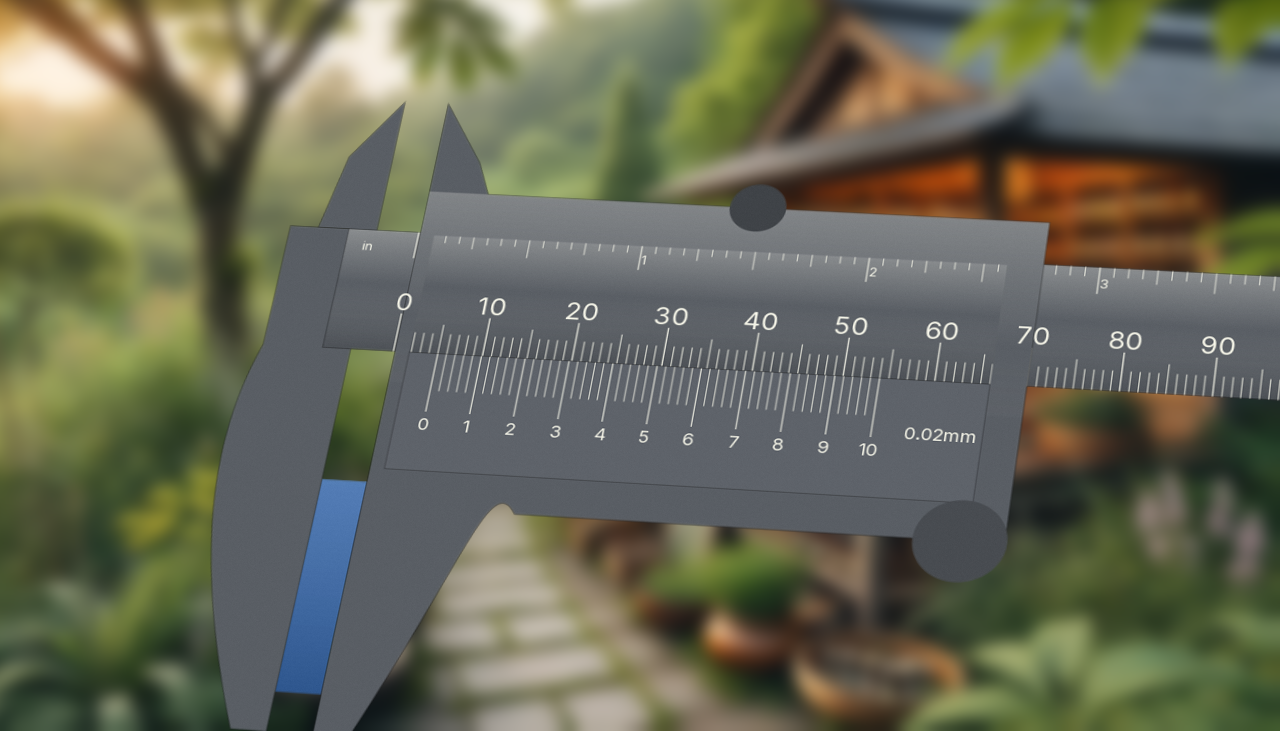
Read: 5.0,mm
